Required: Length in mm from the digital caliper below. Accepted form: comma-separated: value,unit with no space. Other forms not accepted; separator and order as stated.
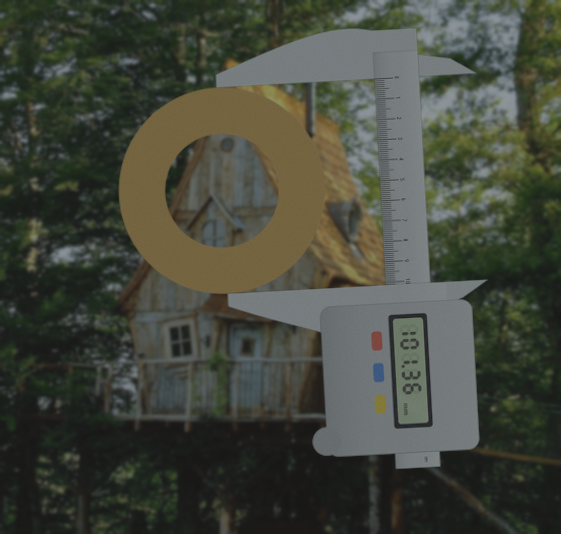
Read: 101.36,mm
